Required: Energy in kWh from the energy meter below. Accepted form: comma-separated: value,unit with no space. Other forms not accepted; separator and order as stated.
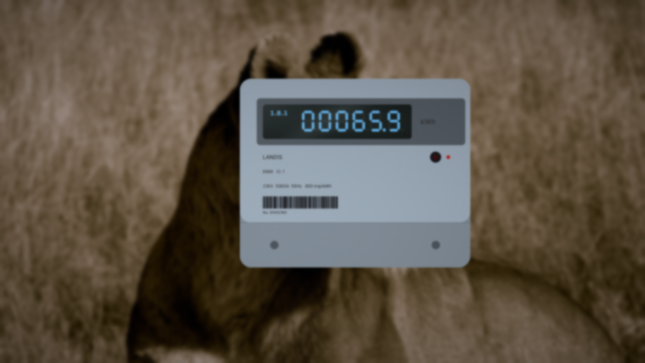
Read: 65.9,kWh
